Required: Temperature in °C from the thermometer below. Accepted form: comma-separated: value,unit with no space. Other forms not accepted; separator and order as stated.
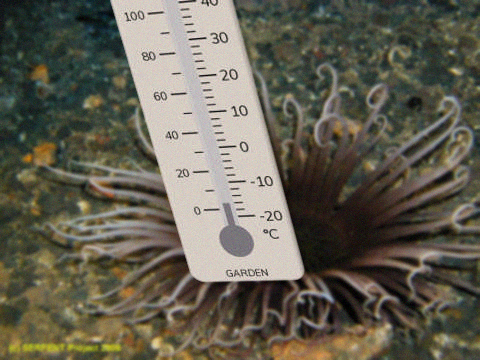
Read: -16,°C
